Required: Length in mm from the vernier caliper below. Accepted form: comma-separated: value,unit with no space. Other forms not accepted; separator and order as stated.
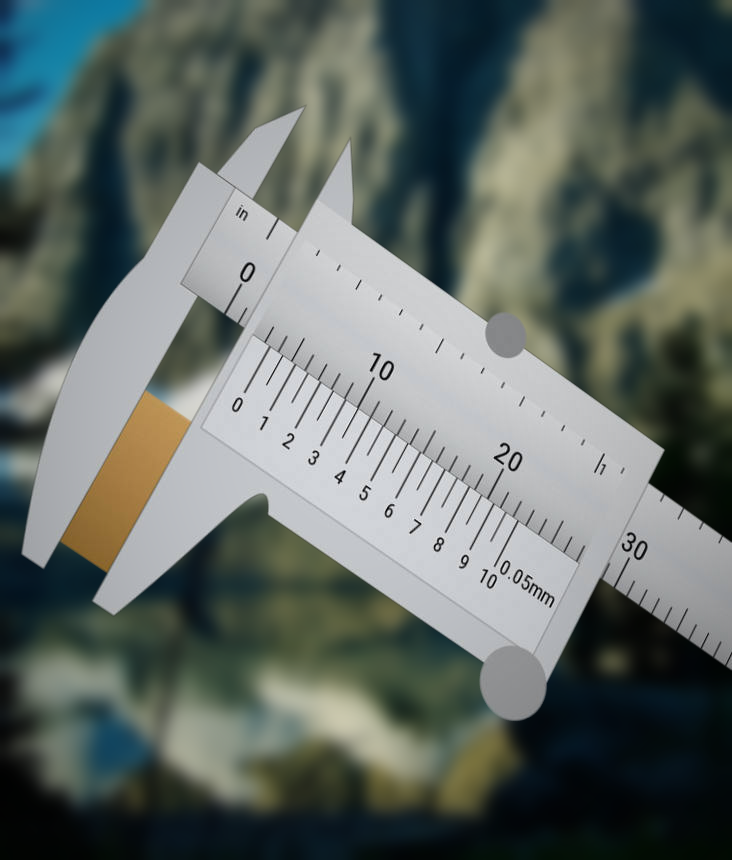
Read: 3.4,mm
